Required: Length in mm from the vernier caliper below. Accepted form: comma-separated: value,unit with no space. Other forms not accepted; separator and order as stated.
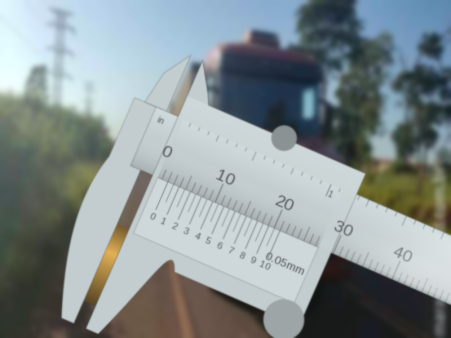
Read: 2.0,mm
